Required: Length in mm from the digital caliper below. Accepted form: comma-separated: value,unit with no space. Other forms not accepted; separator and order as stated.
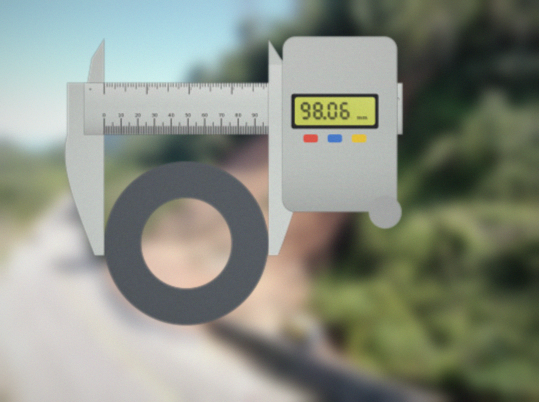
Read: 98.06,mm
